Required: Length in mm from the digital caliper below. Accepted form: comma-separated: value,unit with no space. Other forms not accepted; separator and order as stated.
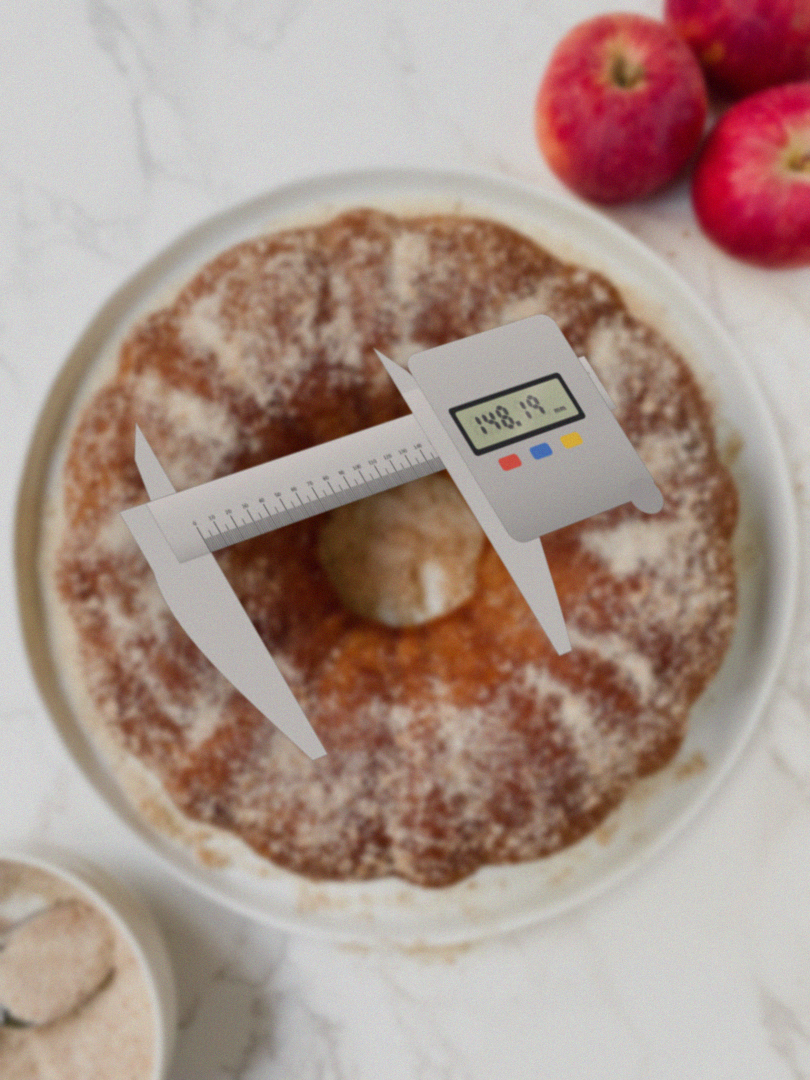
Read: 148.19,mm
